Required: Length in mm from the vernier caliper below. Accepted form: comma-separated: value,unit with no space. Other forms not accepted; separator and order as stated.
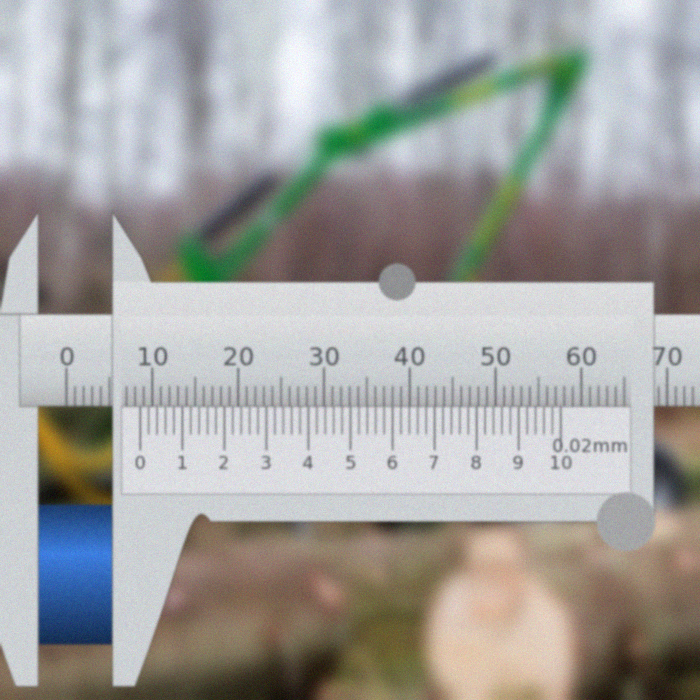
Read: 8.6,mm
